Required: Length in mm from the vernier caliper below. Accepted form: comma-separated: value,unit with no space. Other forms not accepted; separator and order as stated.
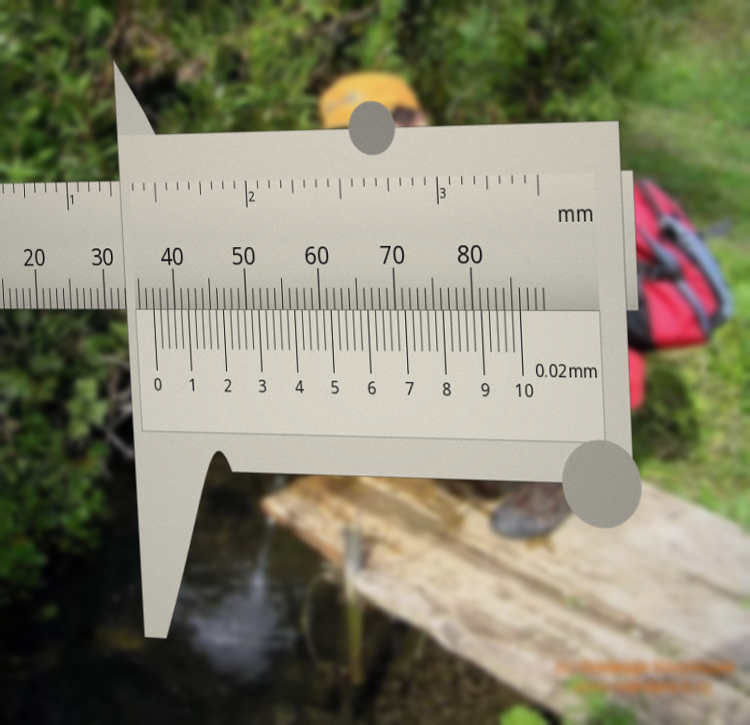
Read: 37.0,mm
